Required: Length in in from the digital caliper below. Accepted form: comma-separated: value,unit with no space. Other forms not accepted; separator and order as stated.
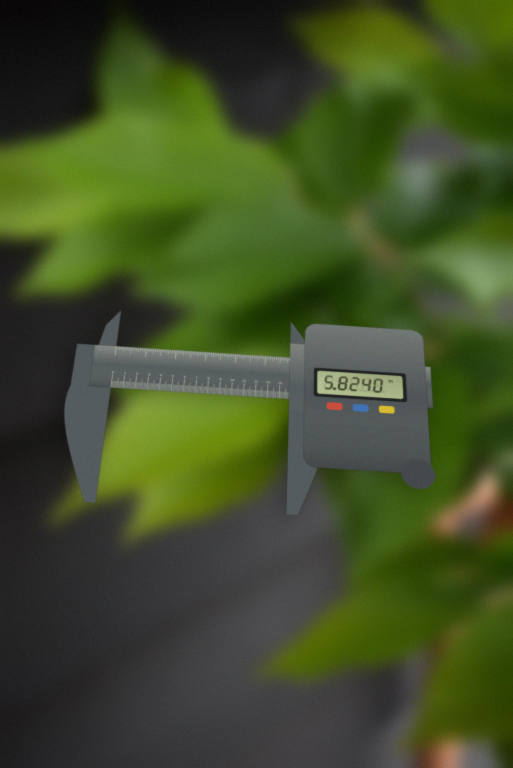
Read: 5.8240,in
